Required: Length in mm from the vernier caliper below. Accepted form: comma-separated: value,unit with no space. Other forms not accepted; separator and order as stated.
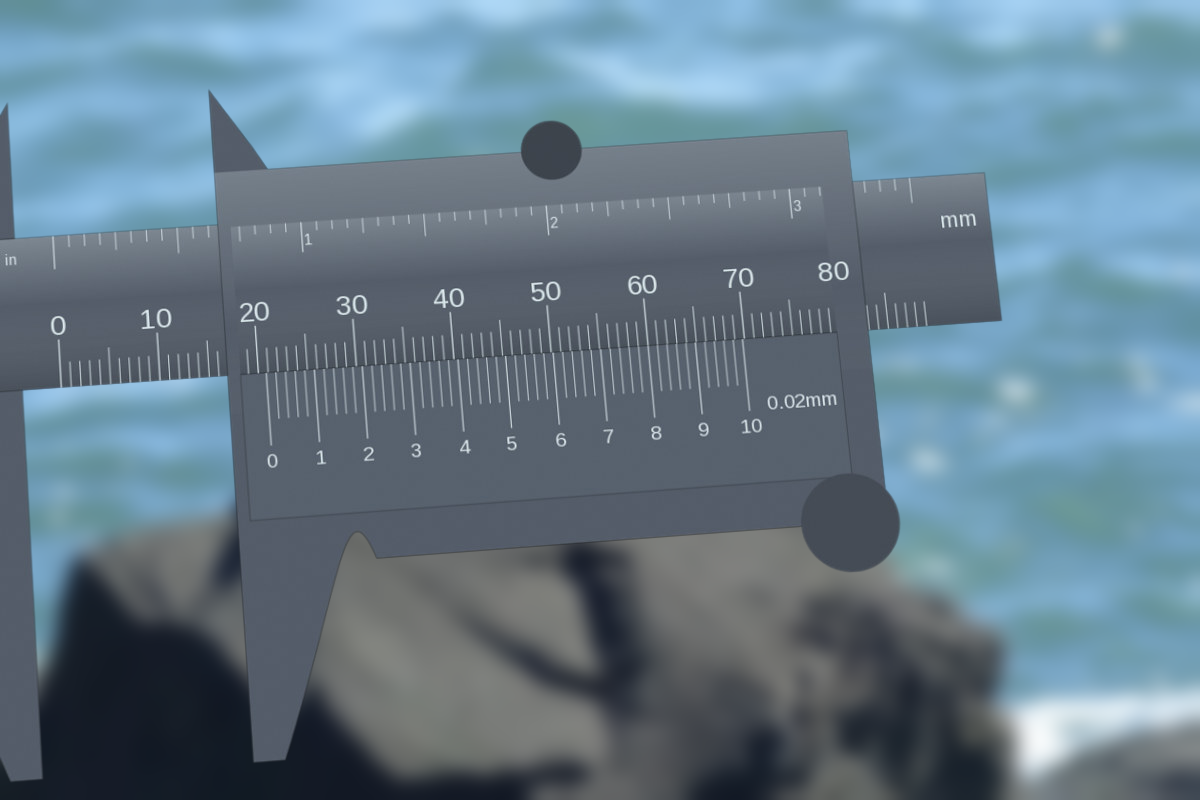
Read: 20.8,mm
